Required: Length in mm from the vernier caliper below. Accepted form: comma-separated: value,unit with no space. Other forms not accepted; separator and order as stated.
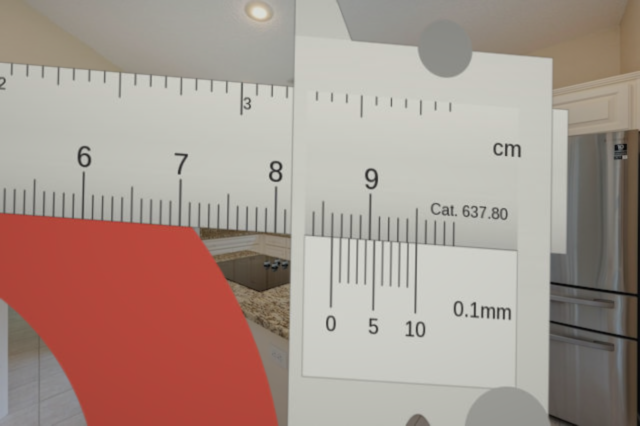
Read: 86.0,mm
